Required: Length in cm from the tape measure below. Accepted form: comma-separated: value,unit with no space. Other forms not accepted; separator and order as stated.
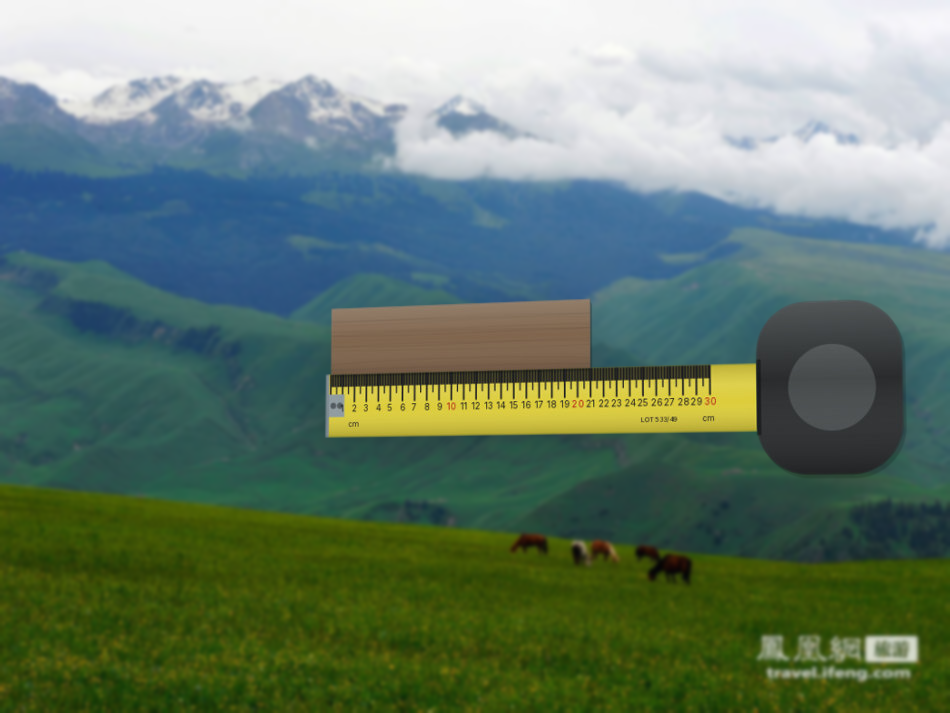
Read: 21,cm
